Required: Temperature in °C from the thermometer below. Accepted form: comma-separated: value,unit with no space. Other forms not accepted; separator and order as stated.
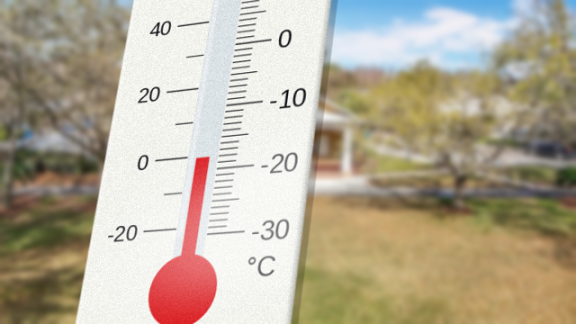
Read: -18,°C
